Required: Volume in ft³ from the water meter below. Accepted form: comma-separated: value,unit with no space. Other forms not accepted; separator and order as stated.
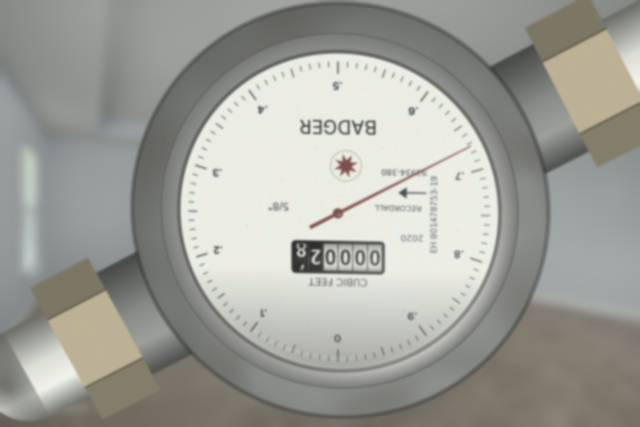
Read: 27.67,ft³
